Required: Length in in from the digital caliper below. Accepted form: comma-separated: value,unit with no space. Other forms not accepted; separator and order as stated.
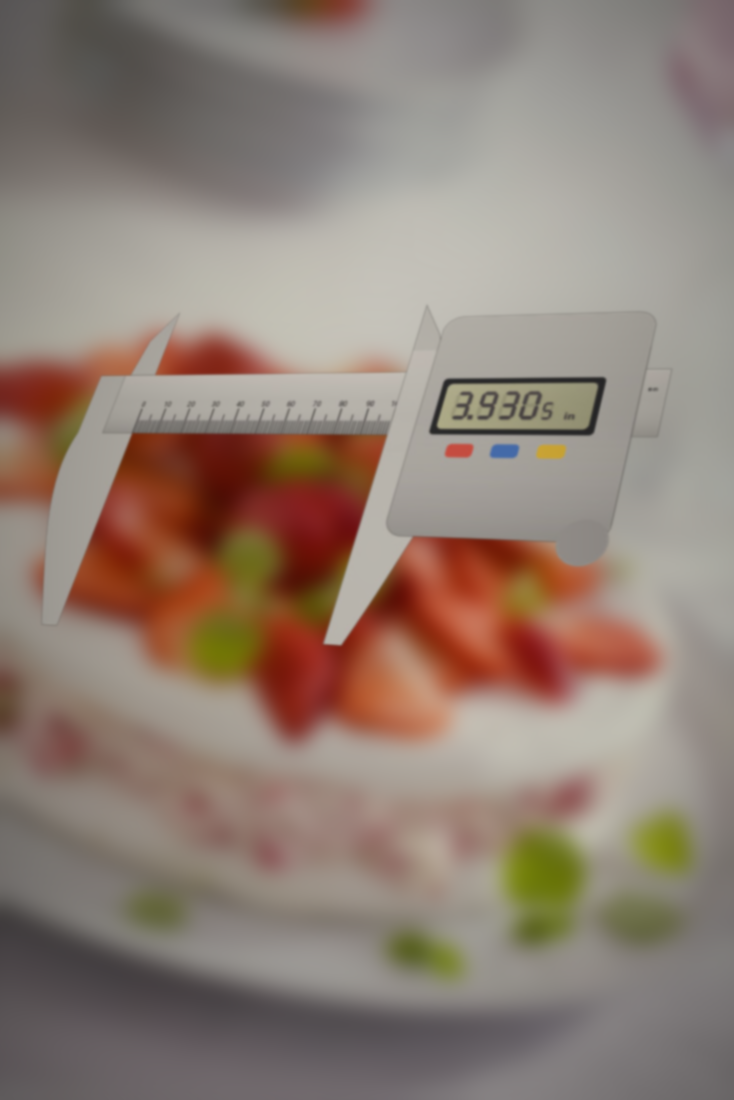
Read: 3.9305,in
